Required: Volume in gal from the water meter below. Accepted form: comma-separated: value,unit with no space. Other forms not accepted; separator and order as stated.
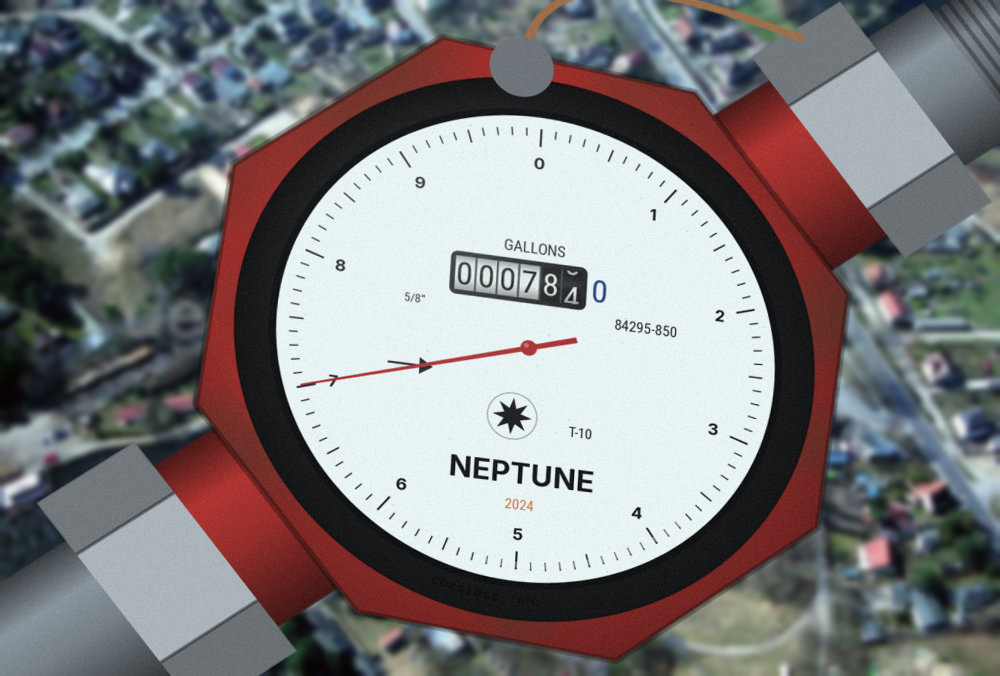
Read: 7837.0,gal
